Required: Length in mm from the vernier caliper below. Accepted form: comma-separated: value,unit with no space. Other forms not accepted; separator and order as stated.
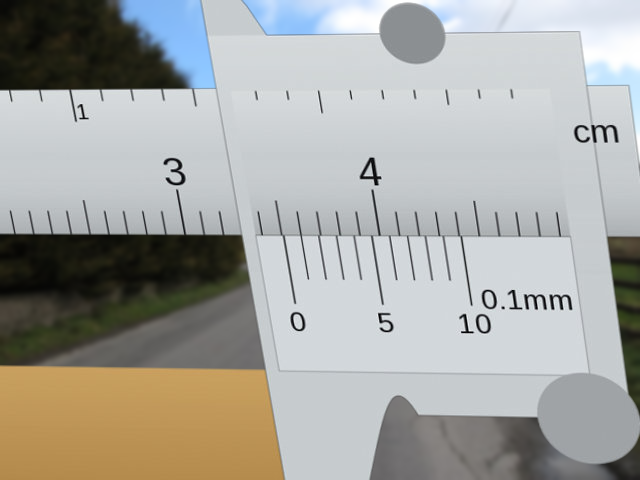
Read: 35.1,mm
